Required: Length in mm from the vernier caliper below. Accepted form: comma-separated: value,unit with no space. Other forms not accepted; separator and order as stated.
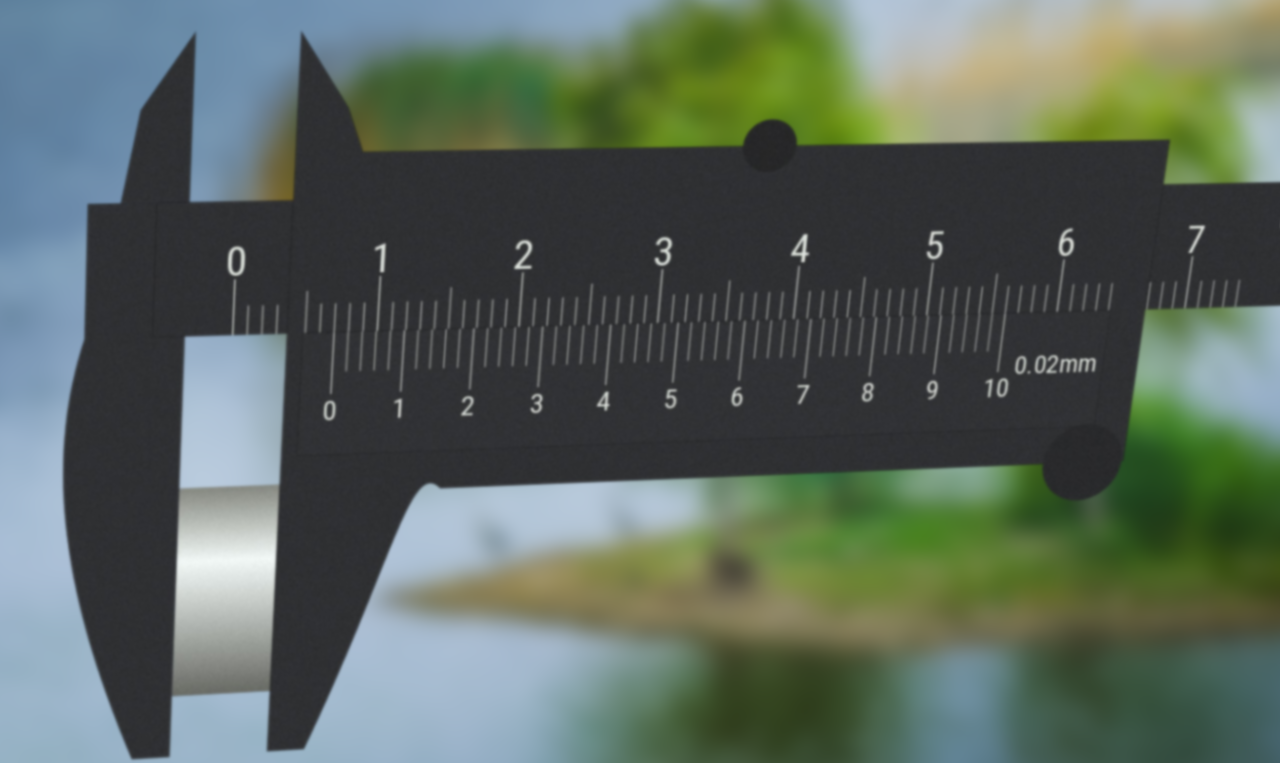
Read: 7.0,mm
